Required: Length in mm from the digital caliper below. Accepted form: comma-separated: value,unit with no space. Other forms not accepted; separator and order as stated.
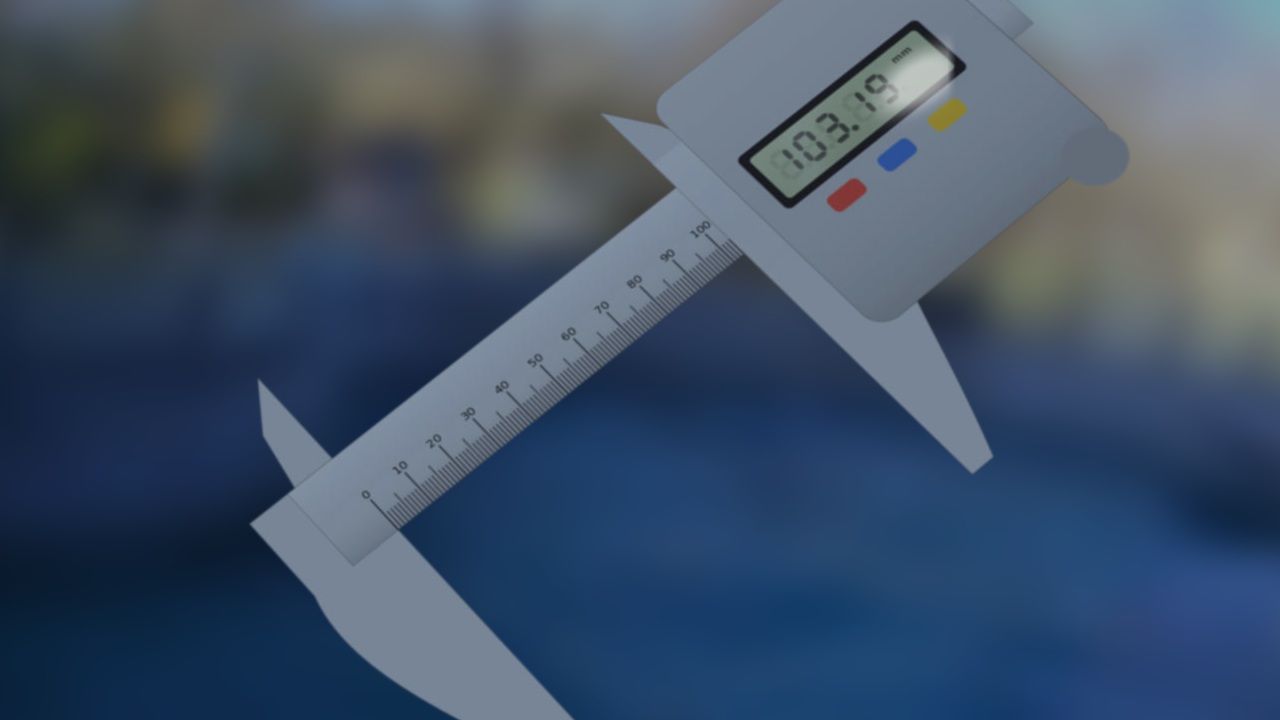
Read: 103.19,mm
